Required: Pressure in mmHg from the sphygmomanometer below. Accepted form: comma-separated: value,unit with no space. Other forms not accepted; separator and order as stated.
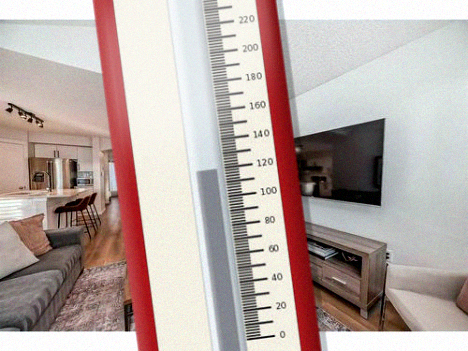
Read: 120,mmHg
